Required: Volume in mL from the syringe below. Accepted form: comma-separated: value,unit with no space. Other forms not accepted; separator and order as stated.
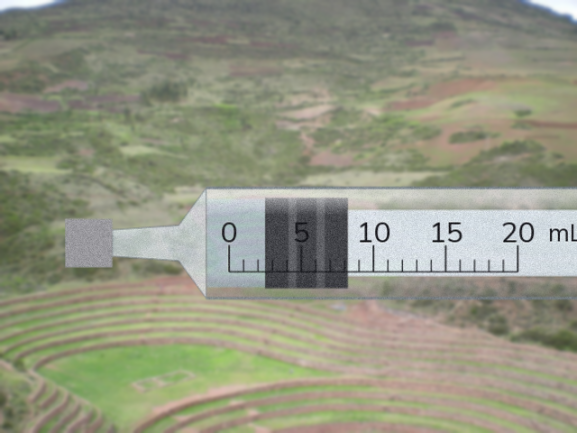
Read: 2.5,mL
